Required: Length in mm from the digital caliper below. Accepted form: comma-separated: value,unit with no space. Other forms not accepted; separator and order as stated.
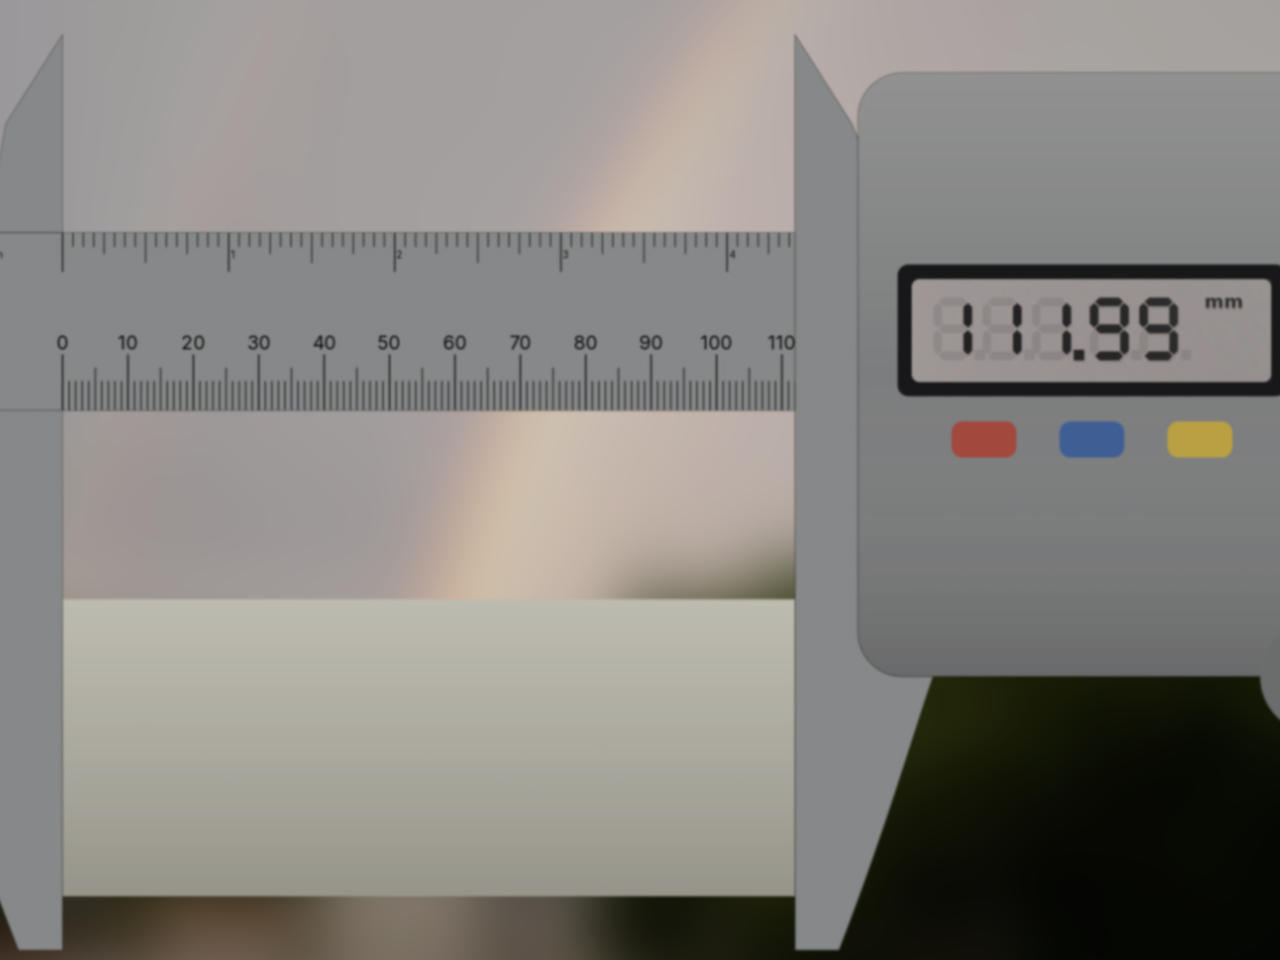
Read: 111.99,mm
